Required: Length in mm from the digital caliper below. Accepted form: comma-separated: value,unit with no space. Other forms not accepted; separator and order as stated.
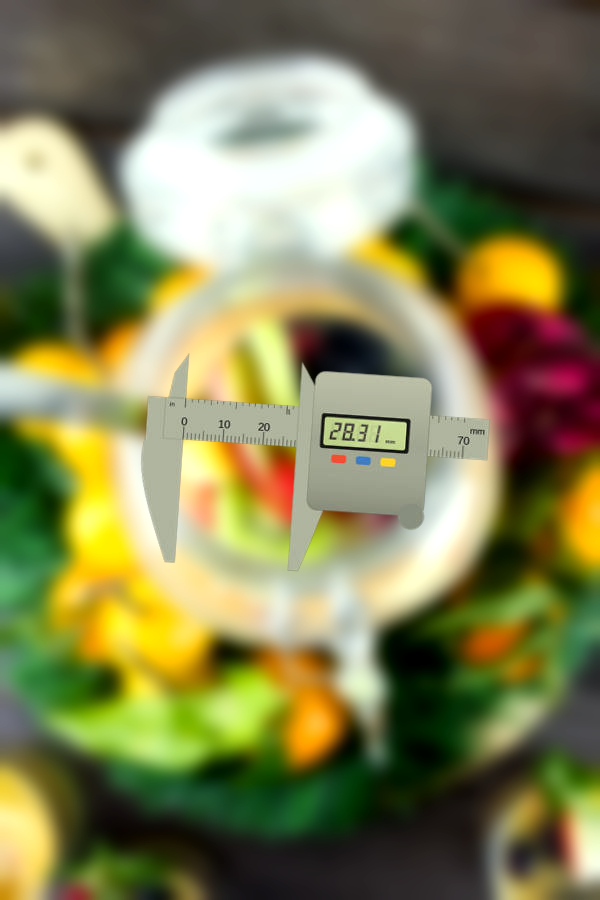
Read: 28.31,mm
